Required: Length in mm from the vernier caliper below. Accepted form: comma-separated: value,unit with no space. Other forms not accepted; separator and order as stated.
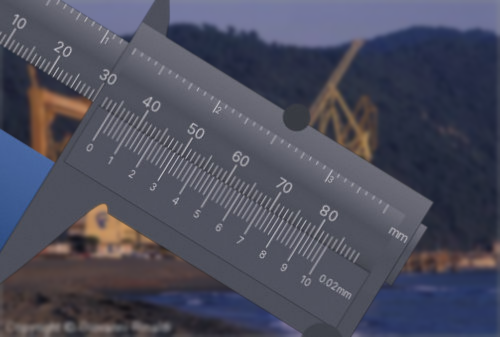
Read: 34.0,mm
